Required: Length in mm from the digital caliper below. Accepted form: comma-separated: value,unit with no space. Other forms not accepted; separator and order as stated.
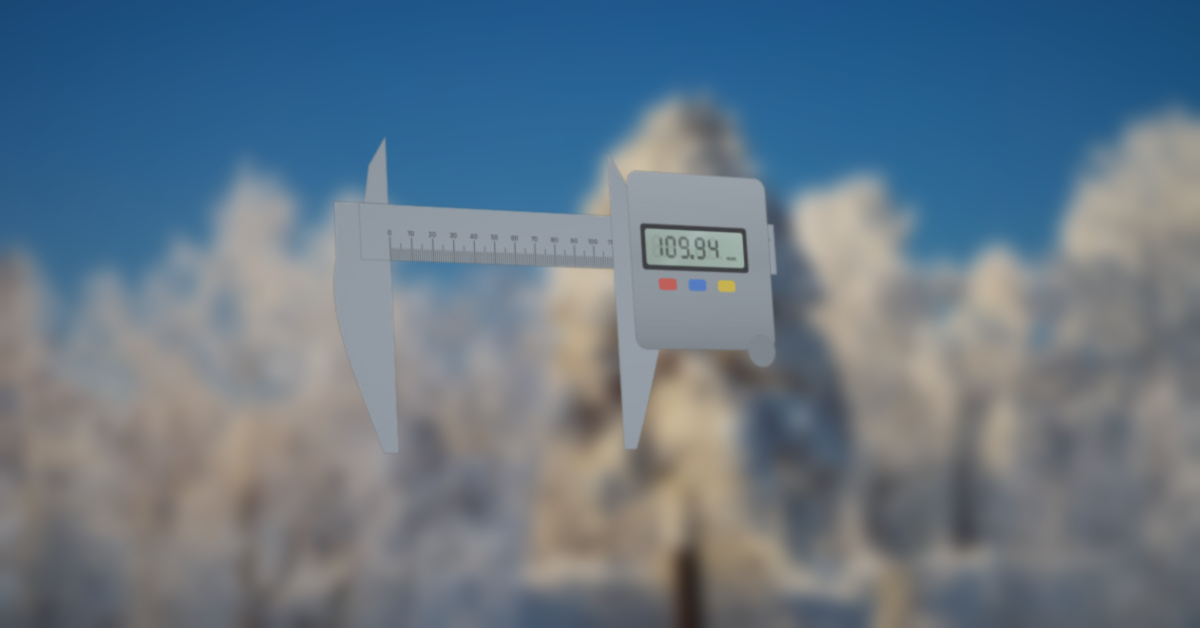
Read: 109.94,mm
